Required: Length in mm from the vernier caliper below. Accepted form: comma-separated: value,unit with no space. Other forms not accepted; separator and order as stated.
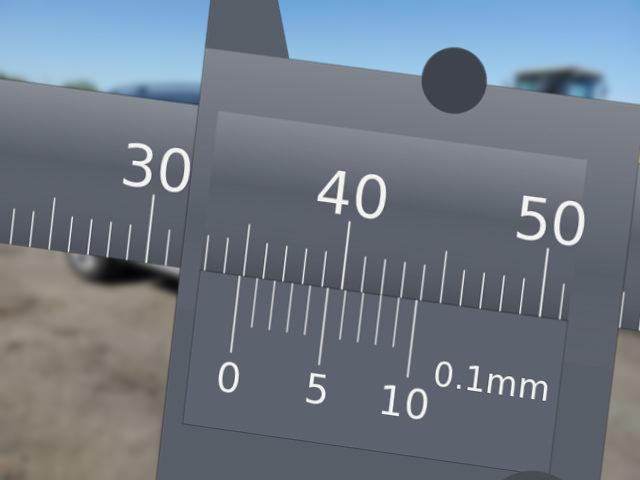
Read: 34.8,mm
